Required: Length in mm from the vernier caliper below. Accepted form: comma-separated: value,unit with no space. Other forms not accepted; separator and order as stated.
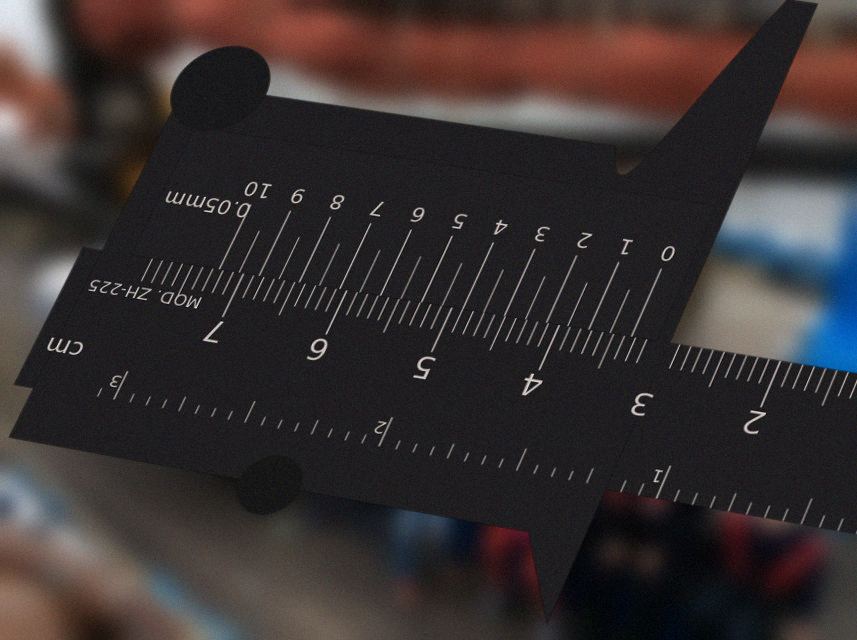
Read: 33.4,mm
